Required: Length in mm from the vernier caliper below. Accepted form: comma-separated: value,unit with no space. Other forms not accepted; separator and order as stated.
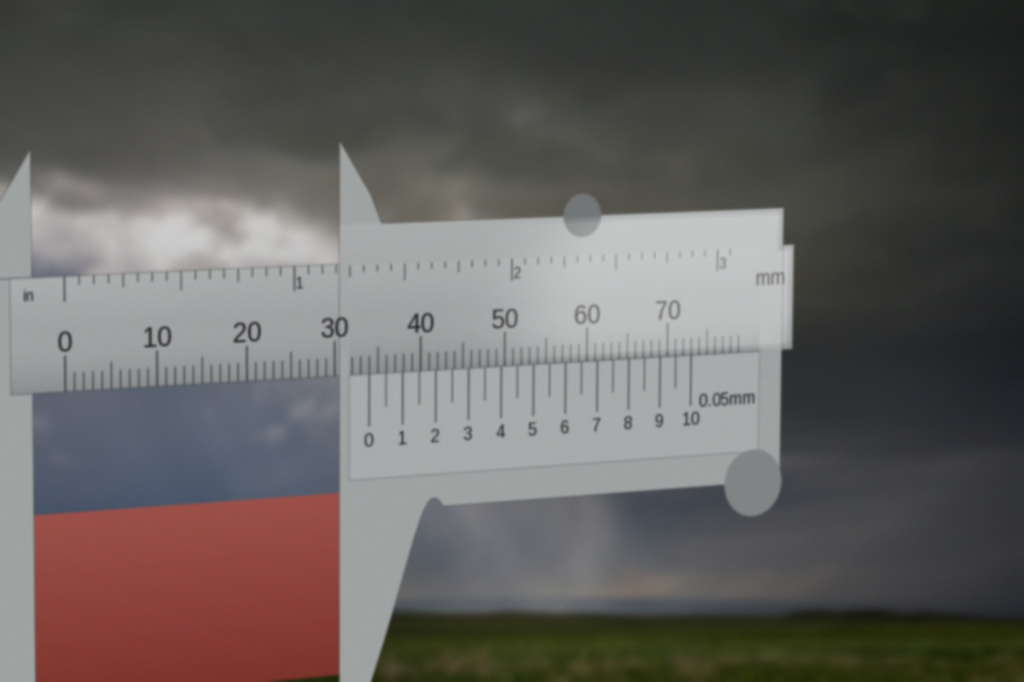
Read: 34.0,mm
